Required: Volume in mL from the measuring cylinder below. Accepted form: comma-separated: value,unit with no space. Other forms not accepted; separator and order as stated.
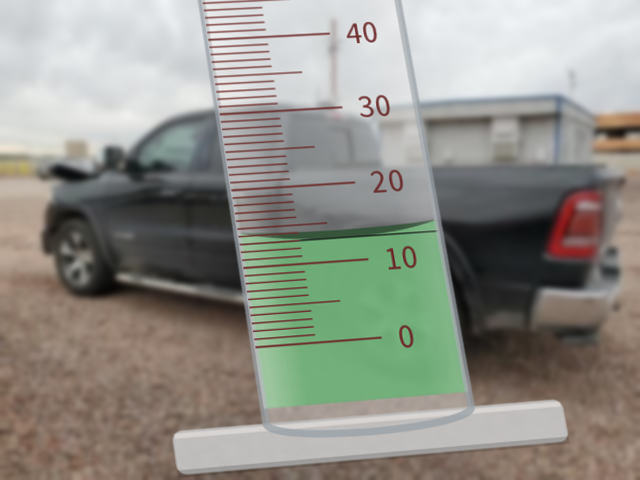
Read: 13,mL
